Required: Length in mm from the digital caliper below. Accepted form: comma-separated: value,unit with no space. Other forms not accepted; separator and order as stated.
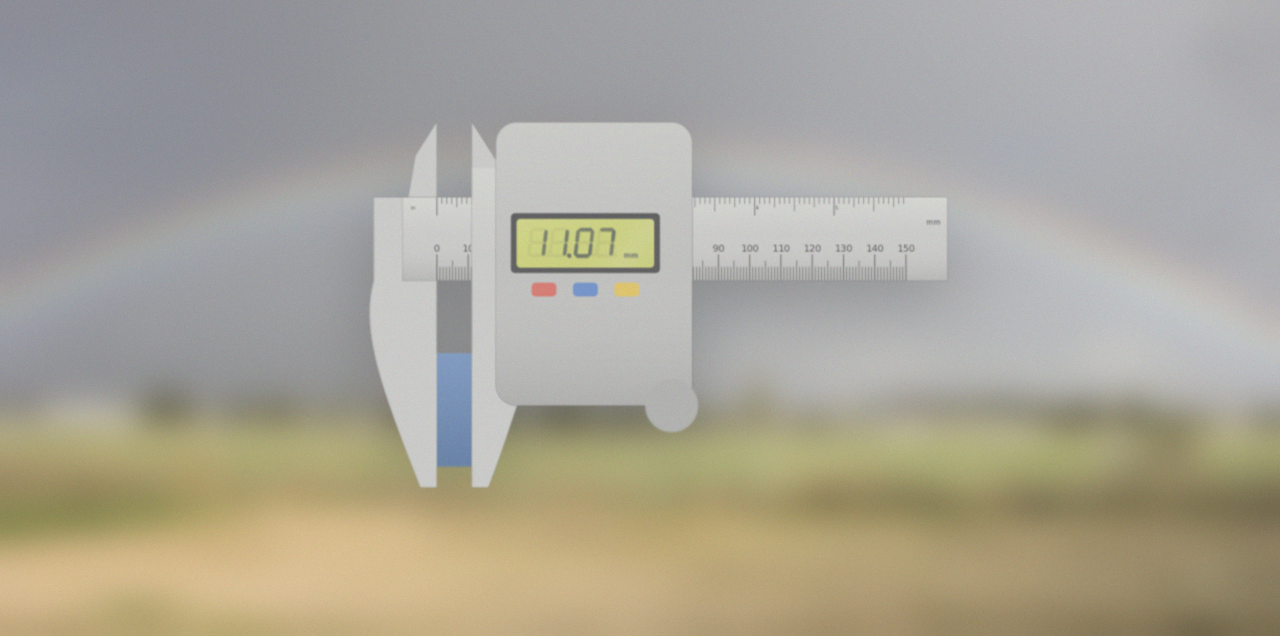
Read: 11.07,mm
